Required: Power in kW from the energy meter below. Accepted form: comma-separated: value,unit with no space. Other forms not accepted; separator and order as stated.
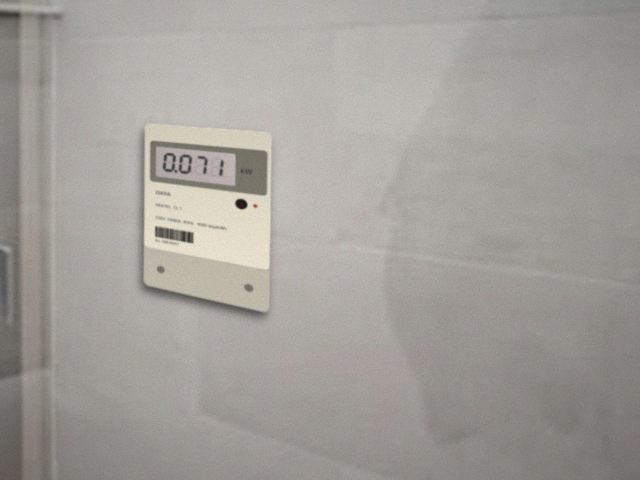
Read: 0.071,kW
